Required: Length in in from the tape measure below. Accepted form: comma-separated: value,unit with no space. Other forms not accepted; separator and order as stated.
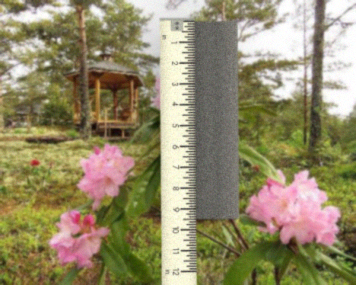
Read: 9.5,in
